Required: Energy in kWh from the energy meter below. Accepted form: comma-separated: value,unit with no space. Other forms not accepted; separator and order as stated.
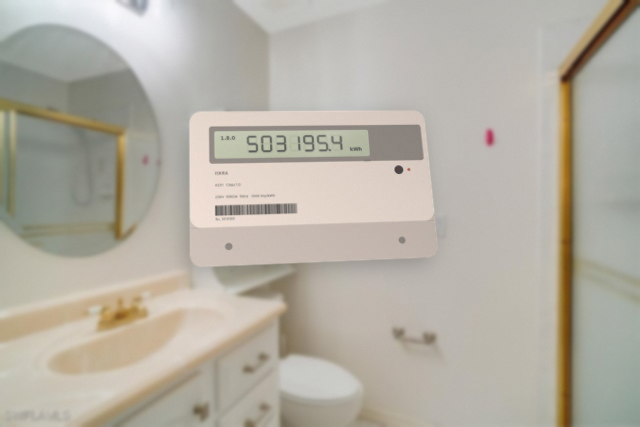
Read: 503195.4,kWh
